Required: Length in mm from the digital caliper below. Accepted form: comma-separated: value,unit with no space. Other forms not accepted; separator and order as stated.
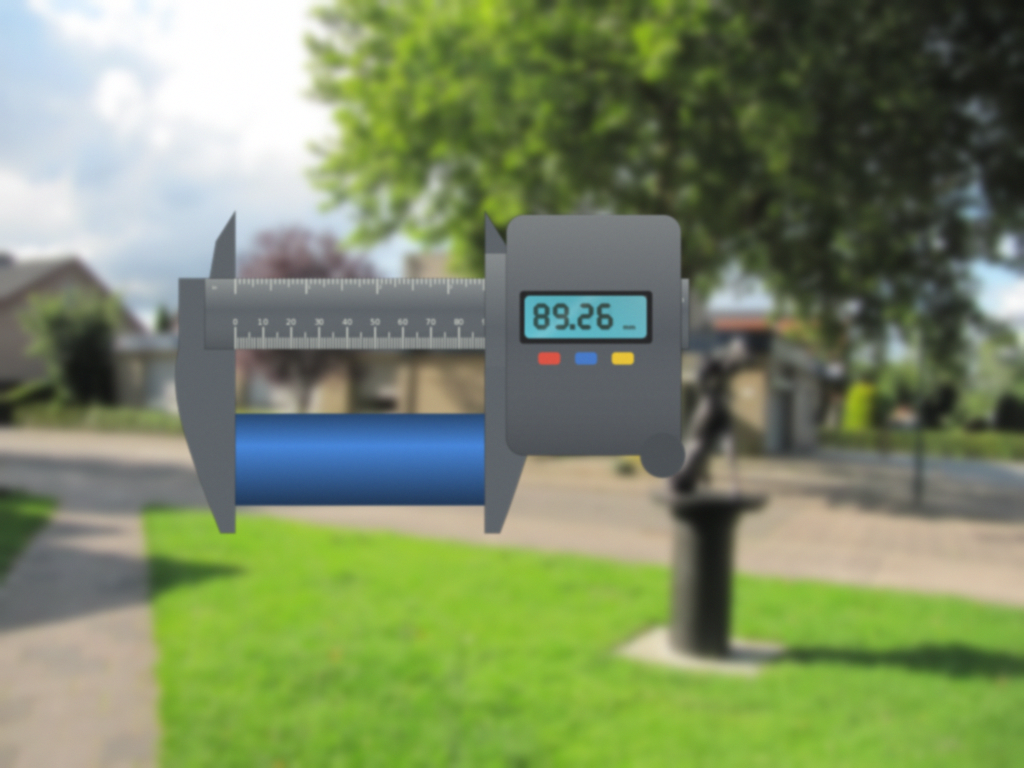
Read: 89.26,mm
